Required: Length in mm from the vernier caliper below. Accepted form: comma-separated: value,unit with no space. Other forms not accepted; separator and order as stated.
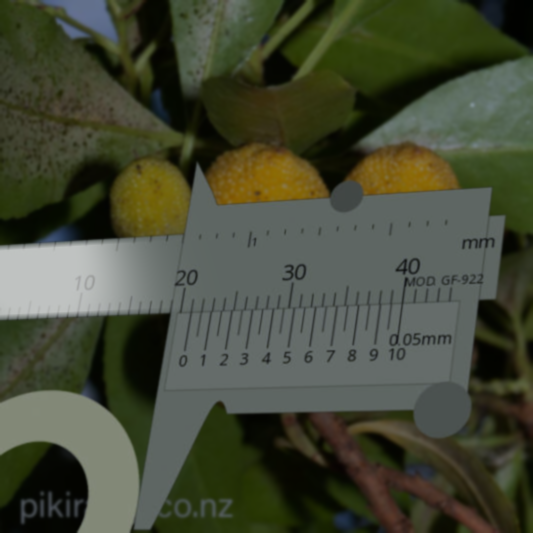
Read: 21.0,mm
